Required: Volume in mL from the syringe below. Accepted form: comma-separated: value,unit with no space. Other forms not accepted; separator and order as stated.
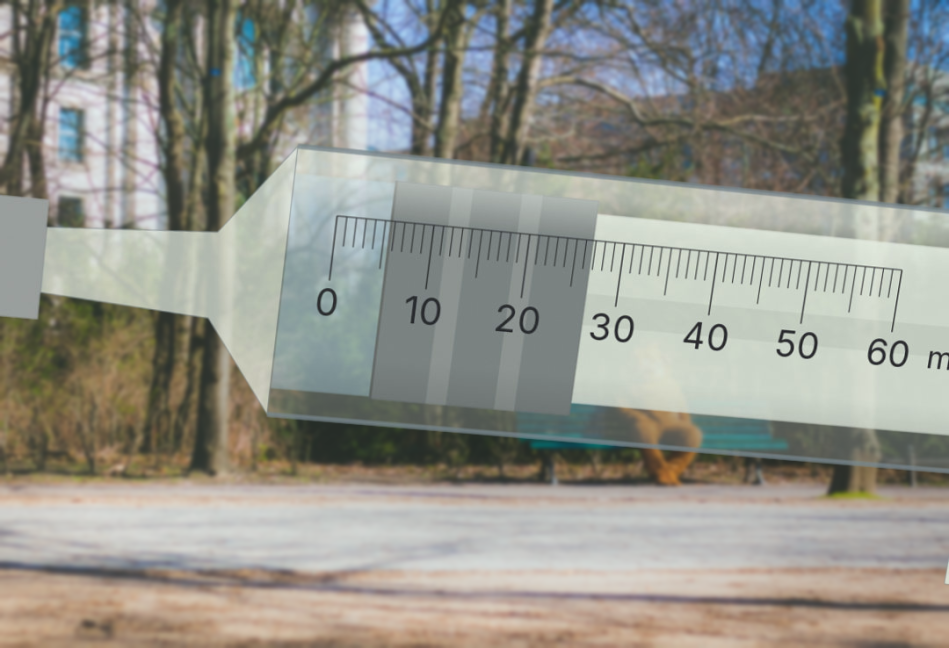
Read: 5.5,mL
